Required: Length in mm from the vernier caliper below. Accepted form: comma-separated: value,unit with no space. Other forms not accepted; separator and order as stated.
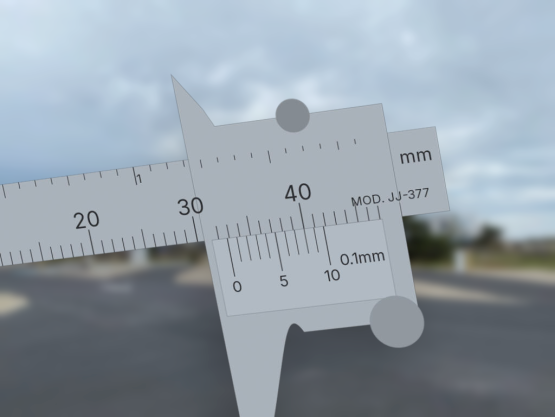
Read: 32.8,mm
